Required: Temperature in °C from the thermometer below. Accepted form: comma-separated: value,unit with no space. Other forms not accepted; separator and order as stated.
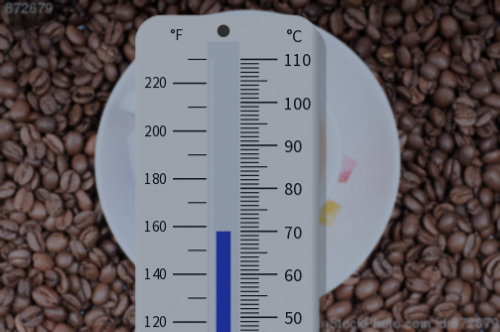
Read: 70,°C
